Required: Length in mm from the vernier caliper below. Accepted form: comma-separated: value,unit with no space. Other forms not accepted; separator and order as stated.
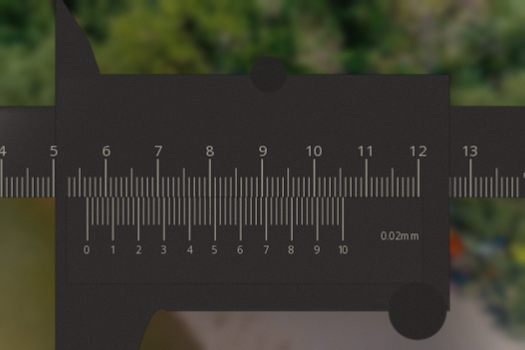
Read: 56.5,mm
